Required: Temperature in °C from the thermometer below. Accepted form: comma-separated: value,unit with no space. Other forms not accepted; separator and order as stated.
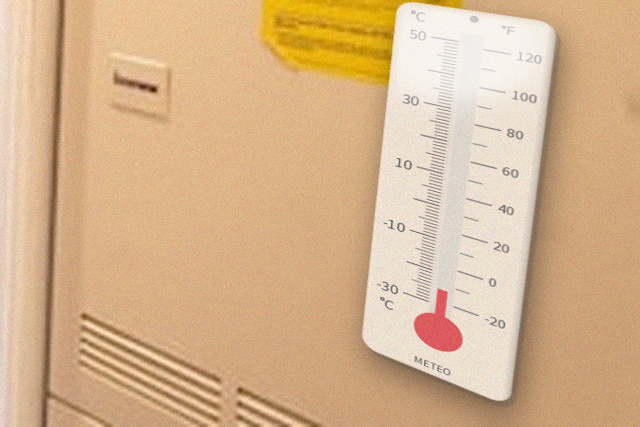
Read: -25,°C
